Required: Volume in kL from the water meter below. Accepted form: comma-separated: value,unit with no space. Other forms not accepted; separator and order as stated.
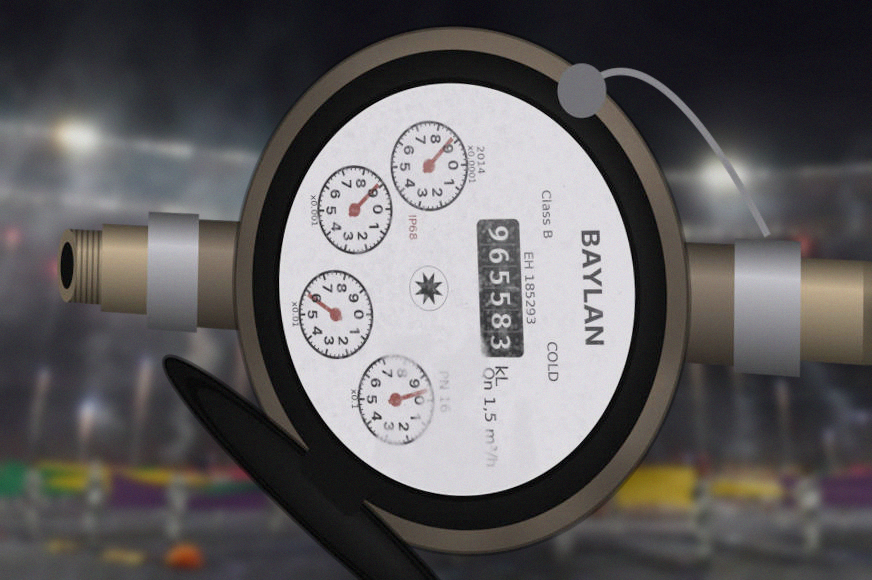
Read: 965582.9588,kL
